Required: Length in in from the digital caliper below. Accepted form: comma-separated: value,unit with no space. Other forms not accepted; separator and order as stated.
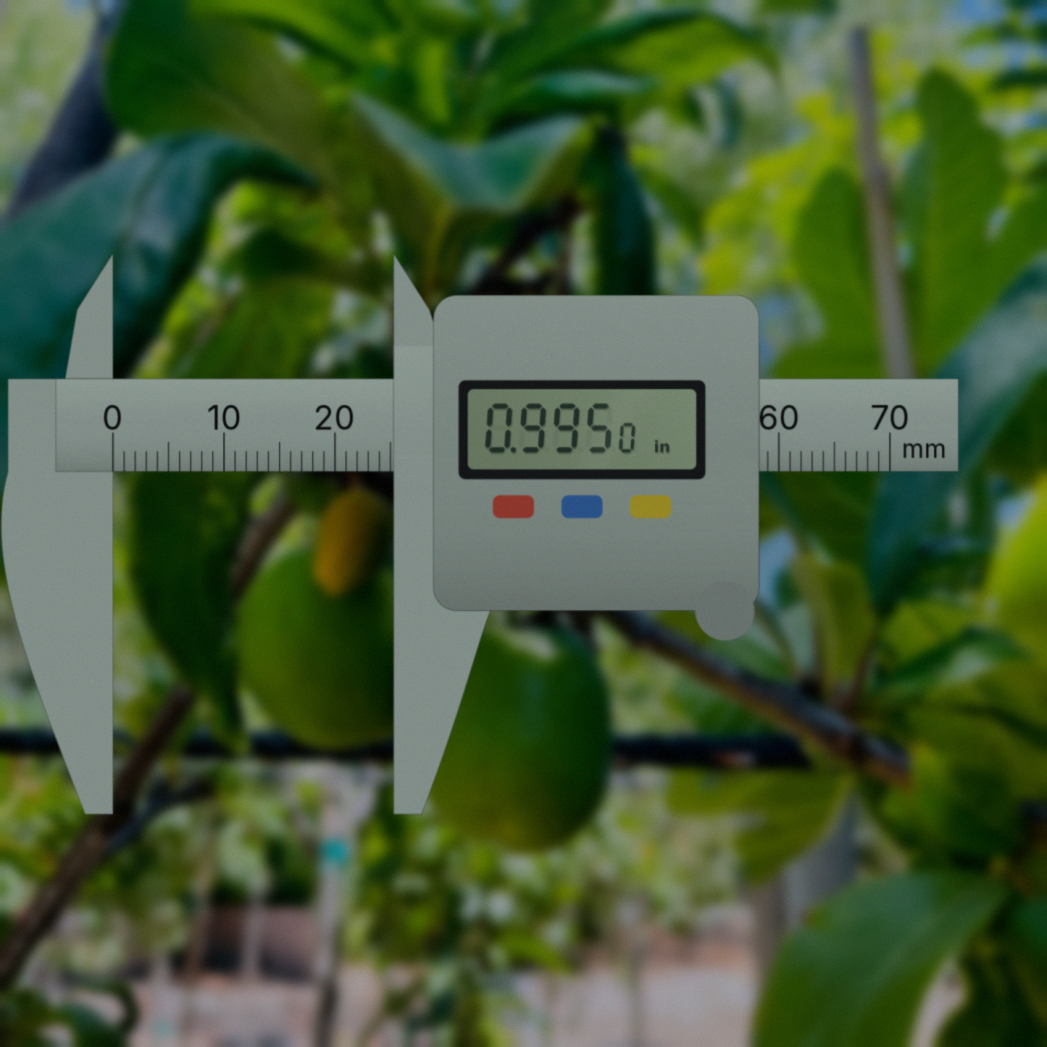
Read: 0.9950,in
